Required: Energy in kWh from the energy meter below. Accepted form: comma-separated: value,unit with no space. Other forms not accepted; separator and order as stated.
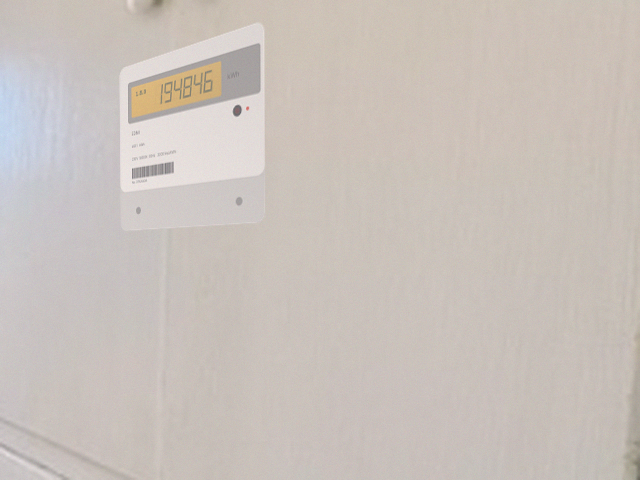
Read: 194846,kWh
